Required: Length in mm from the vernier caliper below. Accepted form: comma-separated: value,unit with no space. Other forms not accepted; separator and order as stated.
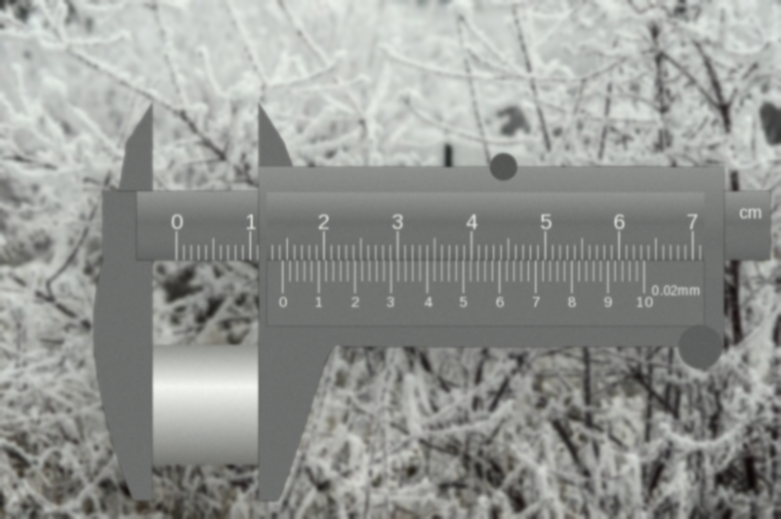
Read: 14.4,mm
